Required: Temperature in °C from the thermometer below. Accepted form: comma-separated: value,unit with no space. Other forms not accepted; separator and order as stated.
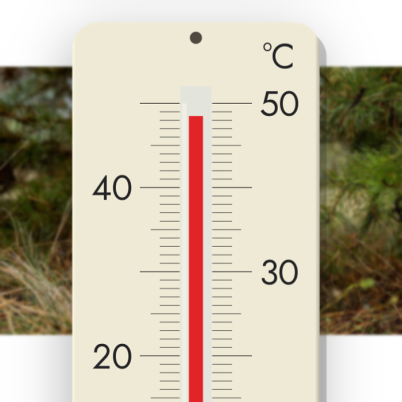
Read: 48.5,°C
